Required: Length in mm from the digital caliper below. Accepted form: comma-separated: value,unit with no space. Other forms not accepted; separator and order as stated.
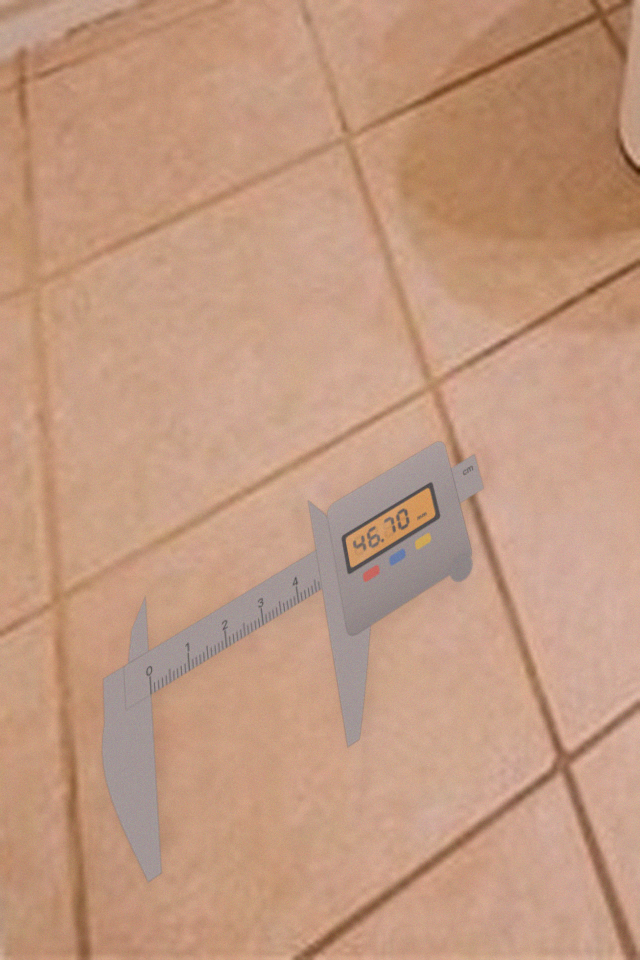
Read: 46.70,mm
